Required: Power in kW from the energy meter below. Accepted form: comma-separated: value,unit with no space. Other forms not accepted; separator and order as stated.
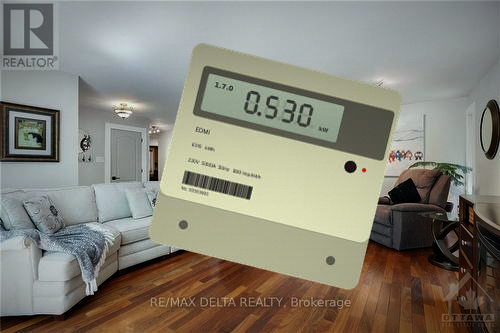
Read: 0.530,kW
